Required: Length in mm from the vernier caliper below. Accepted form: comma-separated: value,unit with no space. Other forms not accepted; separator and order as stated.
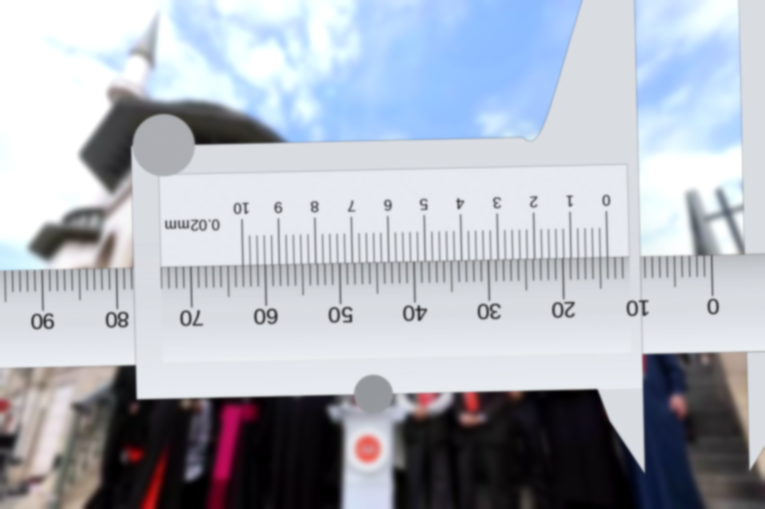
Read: 14.0,mm
